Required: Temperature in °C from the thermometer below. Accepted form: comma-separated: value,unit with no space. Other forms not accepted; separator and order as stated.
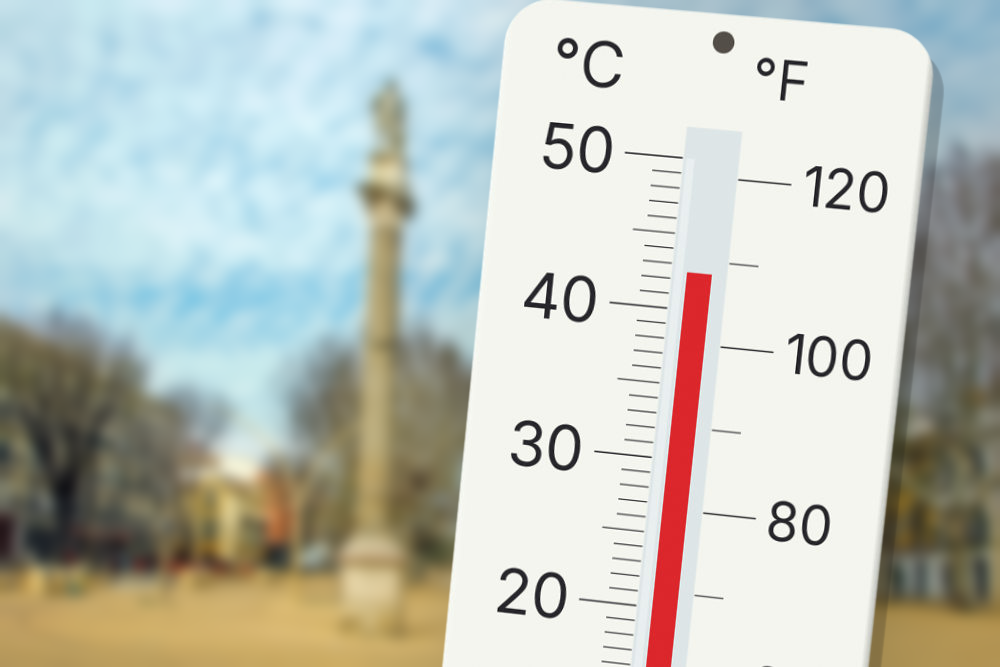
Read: 42.5,°C
